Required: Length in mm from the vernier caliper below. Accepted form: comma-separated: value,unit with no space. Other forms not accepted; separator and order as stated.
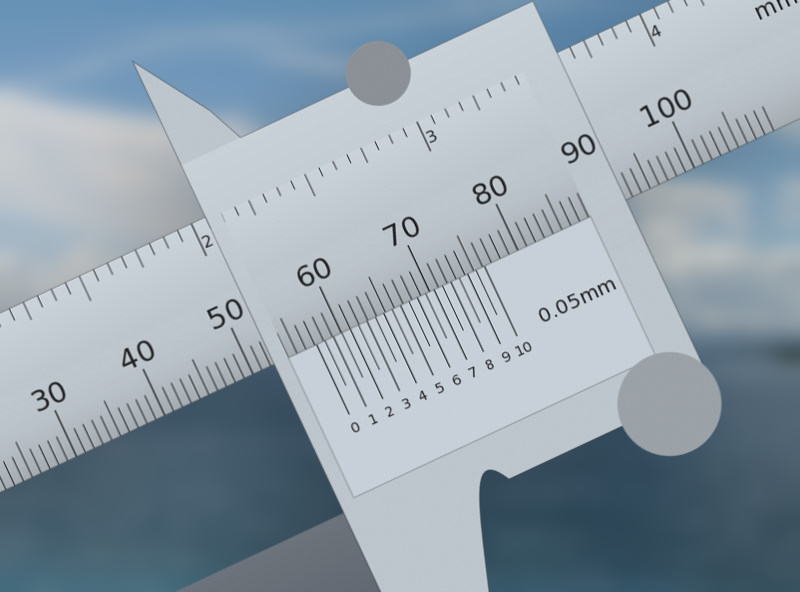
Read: 57.2,mm
